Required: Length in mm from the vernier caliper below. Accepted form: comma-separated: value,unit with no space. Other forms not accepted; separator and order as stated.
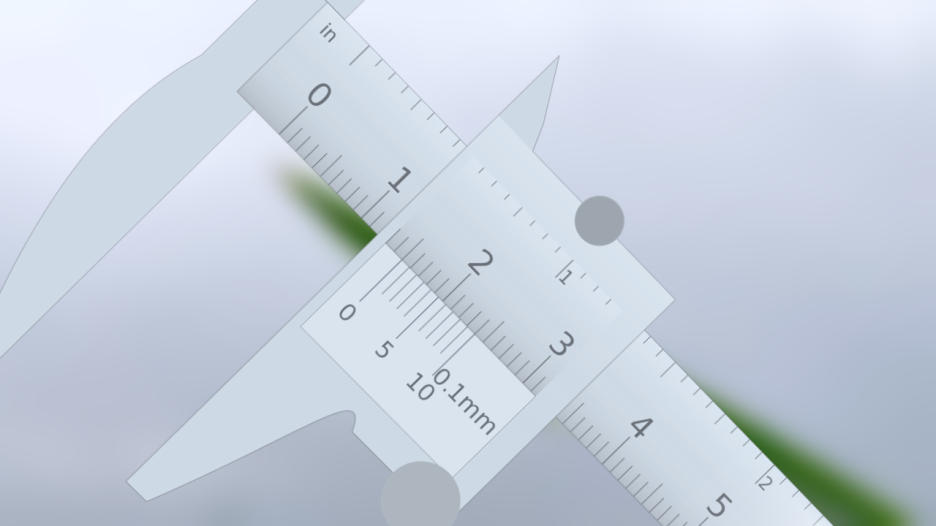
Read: 15.0,mm
